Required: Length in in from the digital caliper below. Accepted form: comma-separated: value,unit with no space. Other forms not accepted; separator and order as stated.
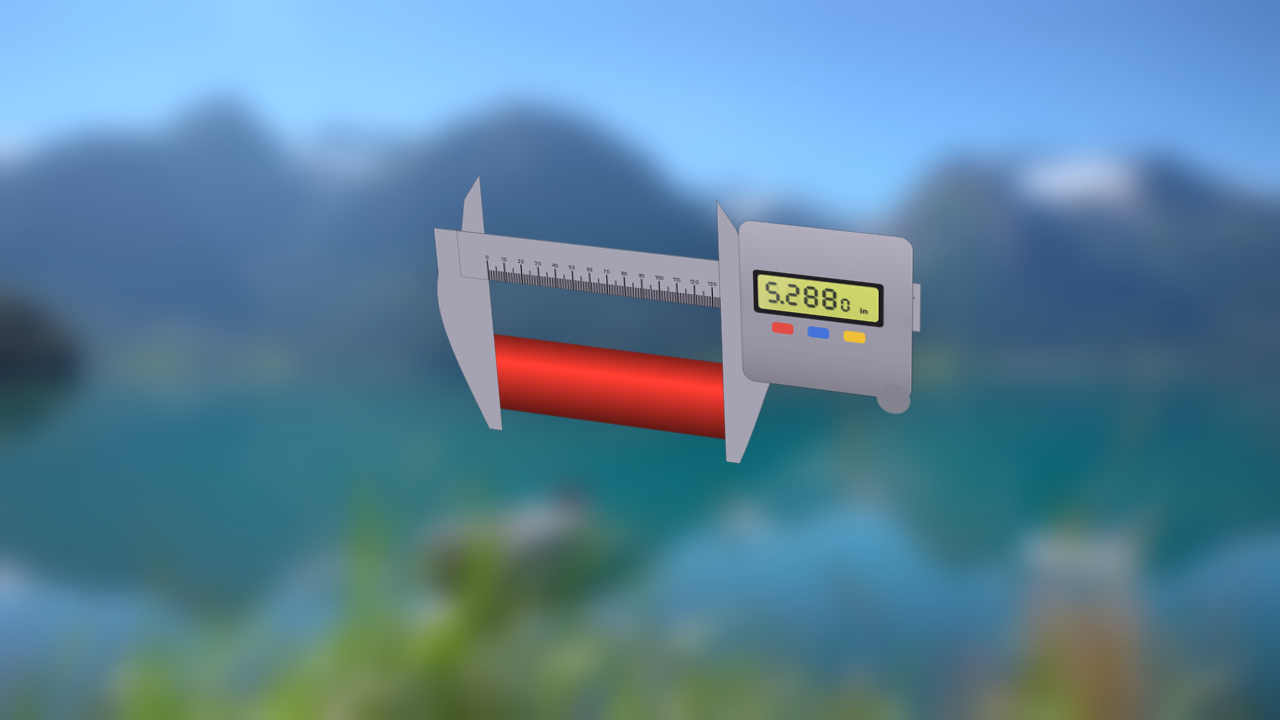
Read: 5.2880,in
